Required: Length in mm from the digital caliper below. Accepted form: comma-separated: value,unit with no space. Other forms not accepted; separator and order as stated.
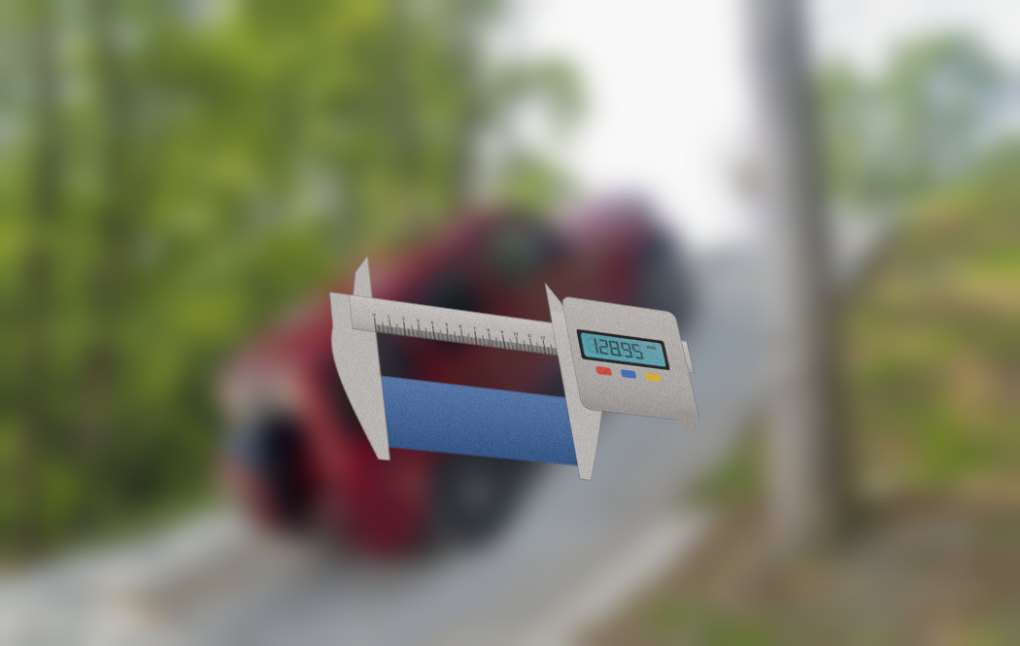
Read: 128.95,mm
